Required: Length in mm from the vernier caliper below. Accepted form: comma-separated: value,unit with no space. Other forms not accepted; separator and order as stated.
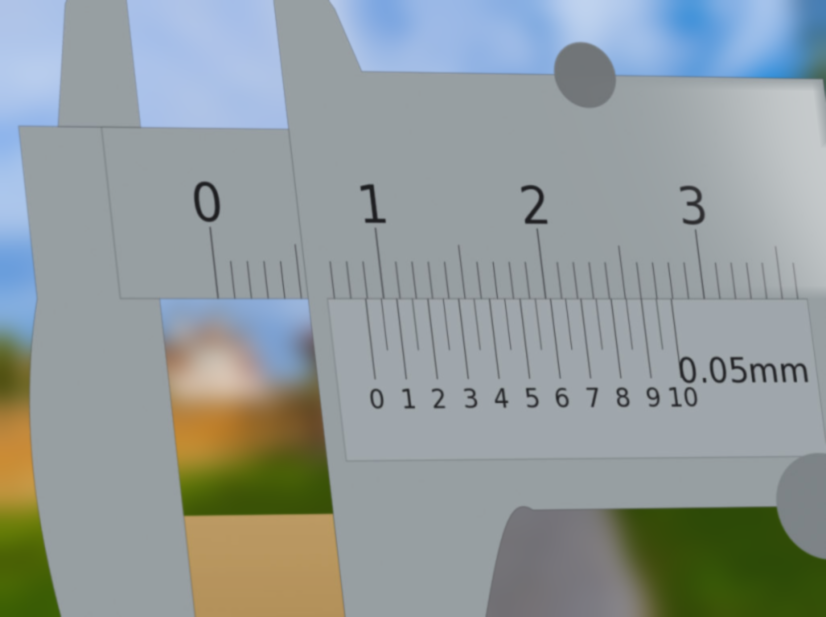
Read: 8.9,mm
